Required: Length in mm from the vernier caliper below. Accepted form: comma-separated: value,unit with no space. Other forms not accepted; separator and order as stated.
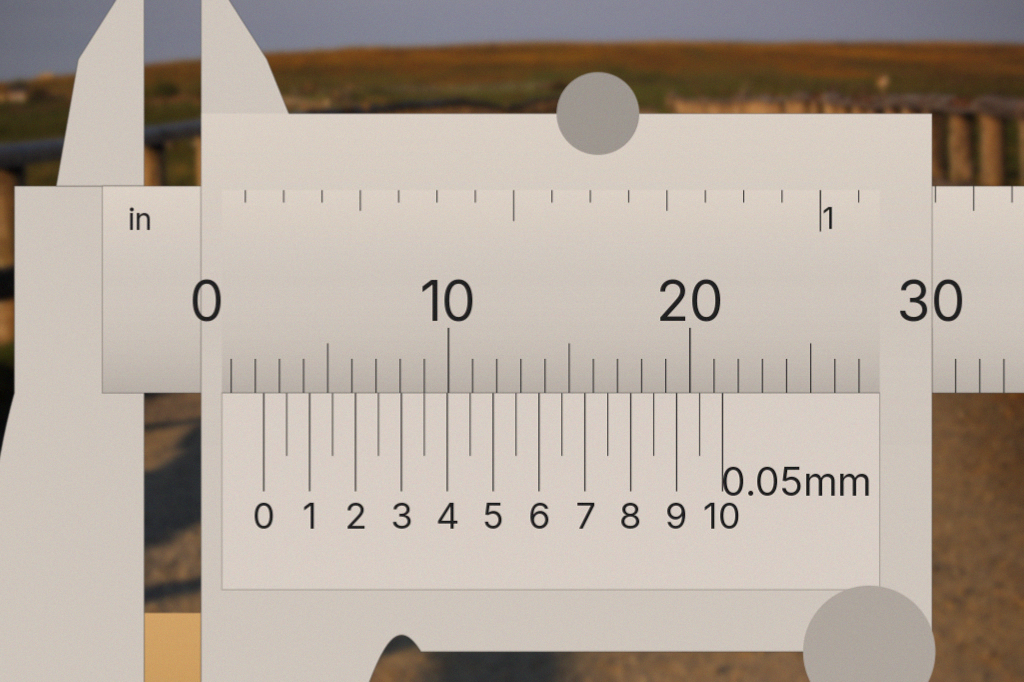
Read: 2.35,mm
